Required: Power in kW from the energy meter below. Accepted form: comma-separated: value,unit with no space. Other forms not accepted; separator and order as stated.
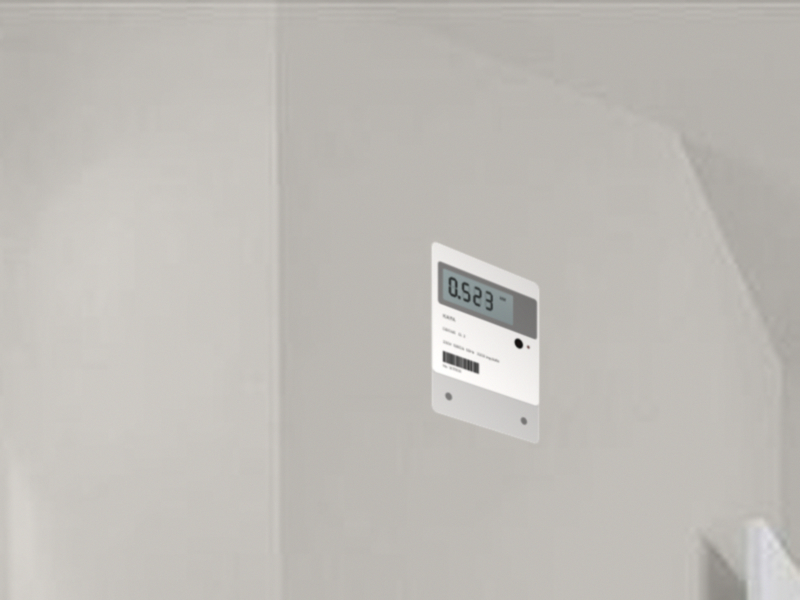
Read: 0.523,kW
